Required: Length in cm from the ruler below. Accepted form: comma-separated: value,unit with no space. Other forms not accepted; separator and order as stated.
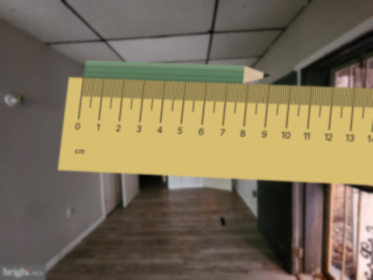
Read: 9,cm
